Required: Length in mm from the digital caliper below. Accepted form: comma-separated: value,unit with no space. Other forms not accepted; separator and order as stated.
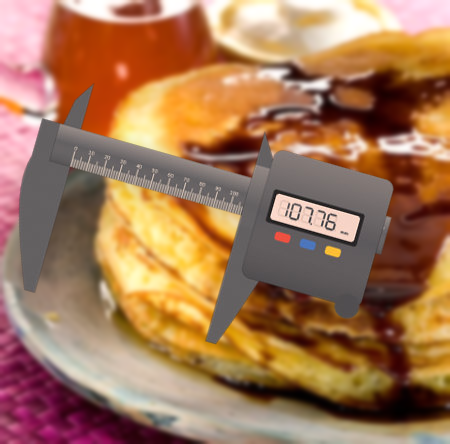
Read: 107.76,mm
